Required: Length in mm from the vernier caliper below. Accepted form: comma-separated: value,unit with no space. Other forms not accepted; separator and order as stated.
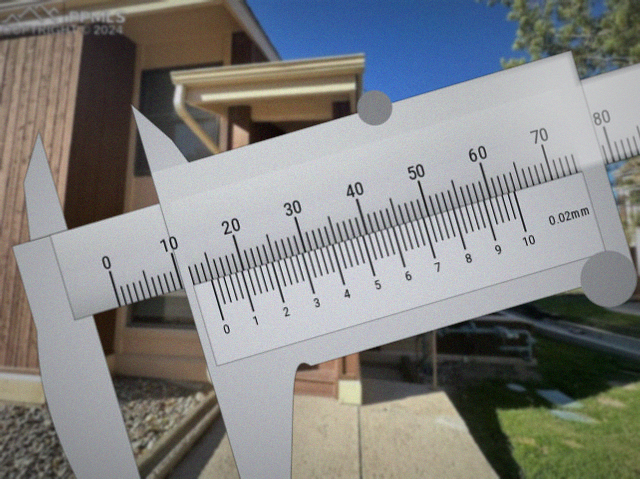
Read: 14.8,mm
